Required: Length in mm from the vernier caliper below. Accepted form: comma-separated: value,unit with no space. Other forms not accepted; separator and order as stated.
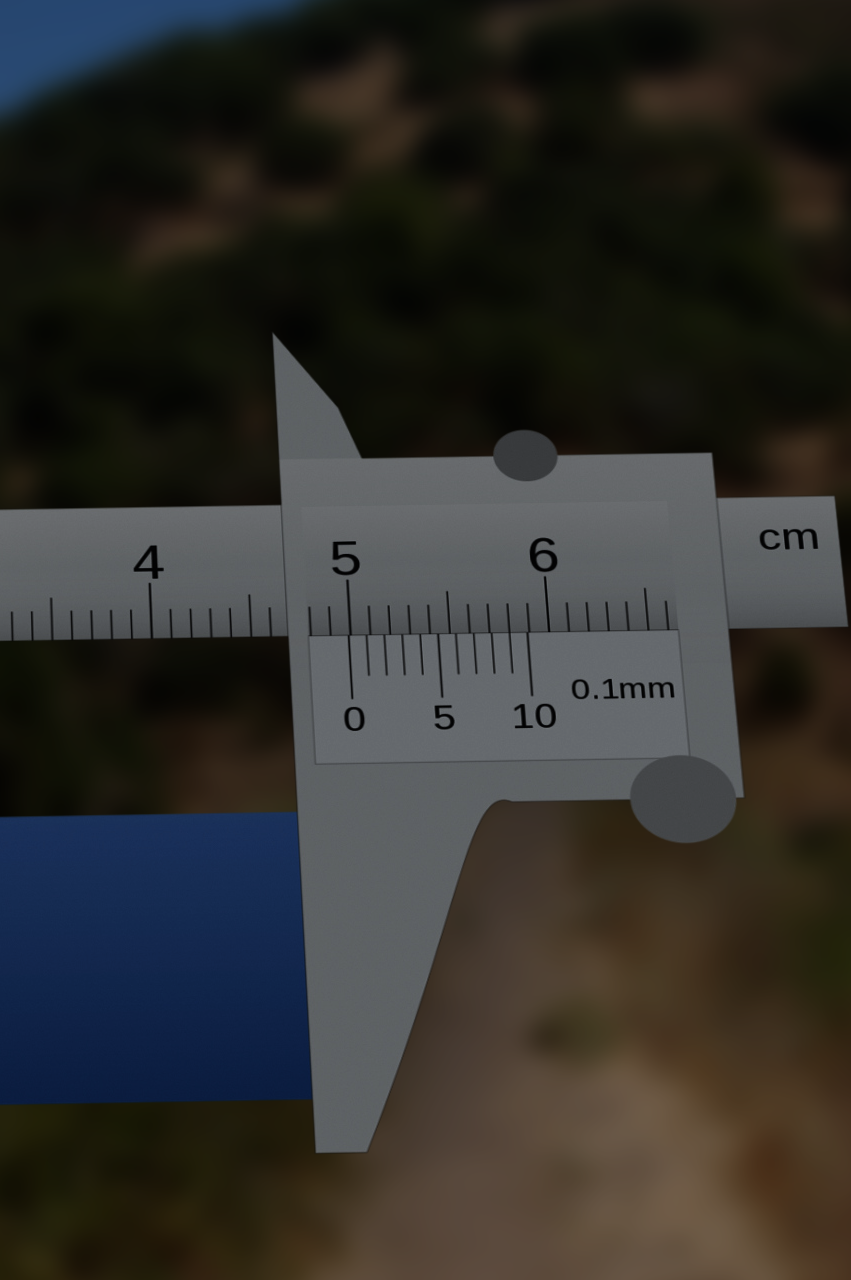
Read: 49.9,mm
